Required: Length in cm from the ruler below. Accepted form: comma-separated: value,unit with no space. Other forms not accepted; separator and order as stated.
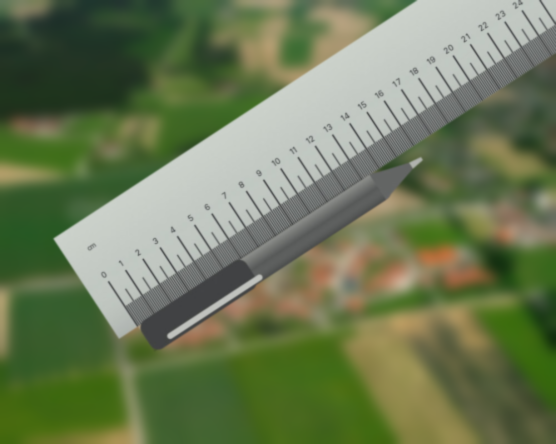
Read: 16,cm
